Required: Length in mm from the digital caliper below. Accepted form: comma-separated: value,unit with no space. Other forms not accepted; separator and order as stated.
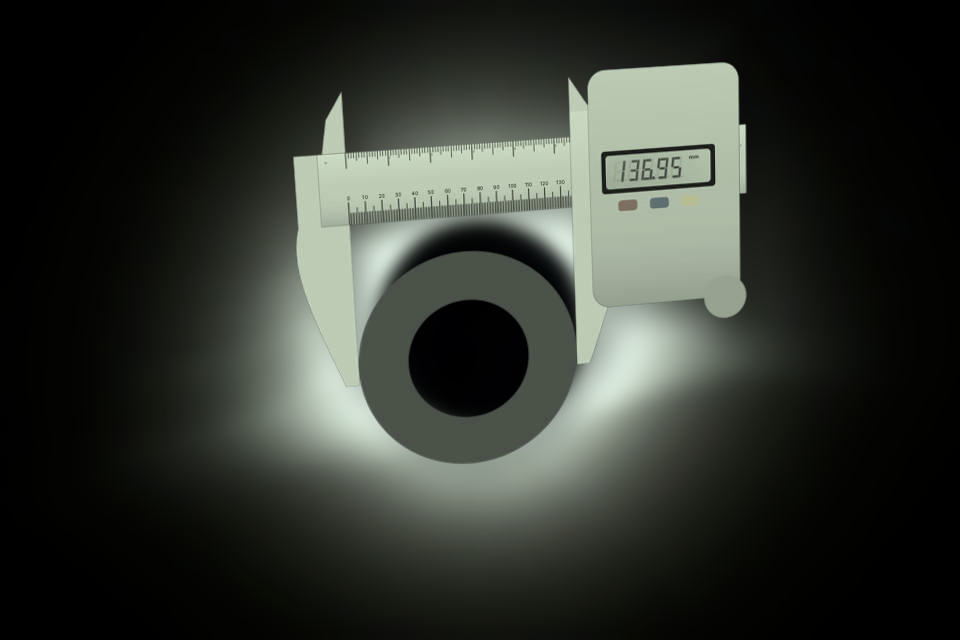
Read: 136.95,mm
